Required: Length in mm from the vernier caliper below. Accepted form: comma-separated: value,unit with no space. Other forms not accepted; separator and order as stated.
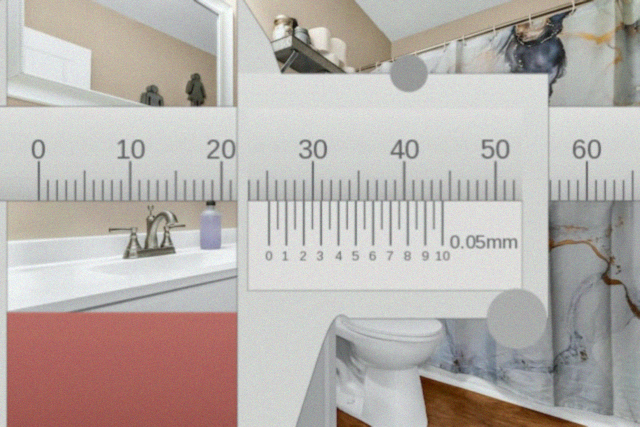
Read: 25.2,mm
